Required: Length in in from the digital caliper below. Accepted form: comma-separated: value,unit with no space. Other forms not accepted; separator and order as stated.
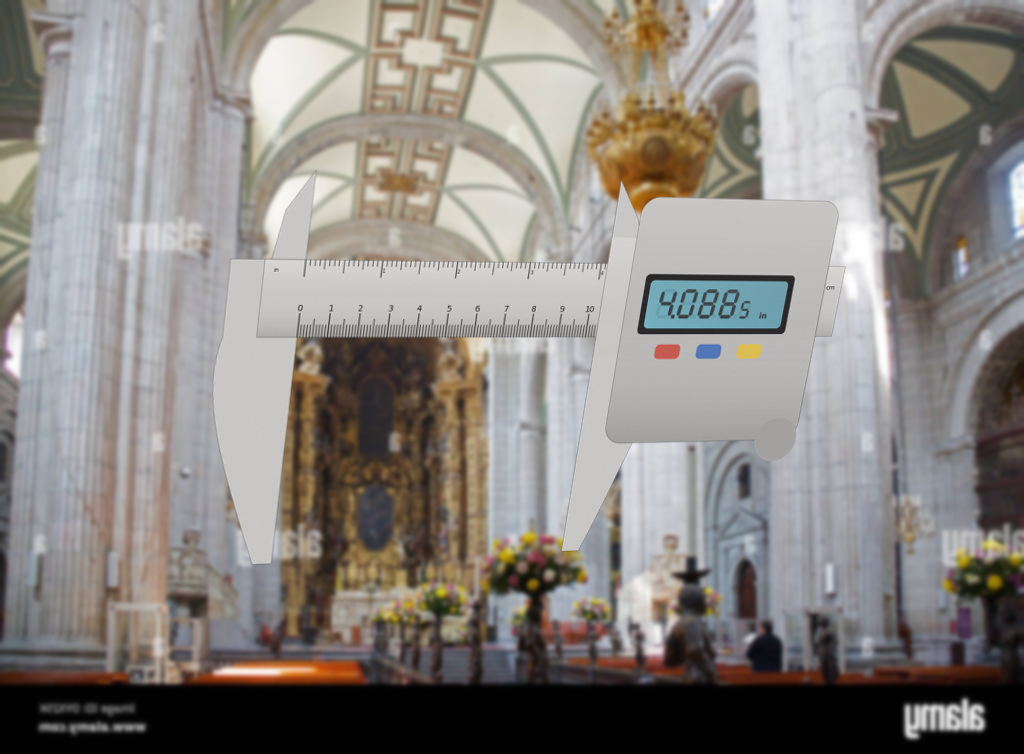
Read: 4.0885,in
